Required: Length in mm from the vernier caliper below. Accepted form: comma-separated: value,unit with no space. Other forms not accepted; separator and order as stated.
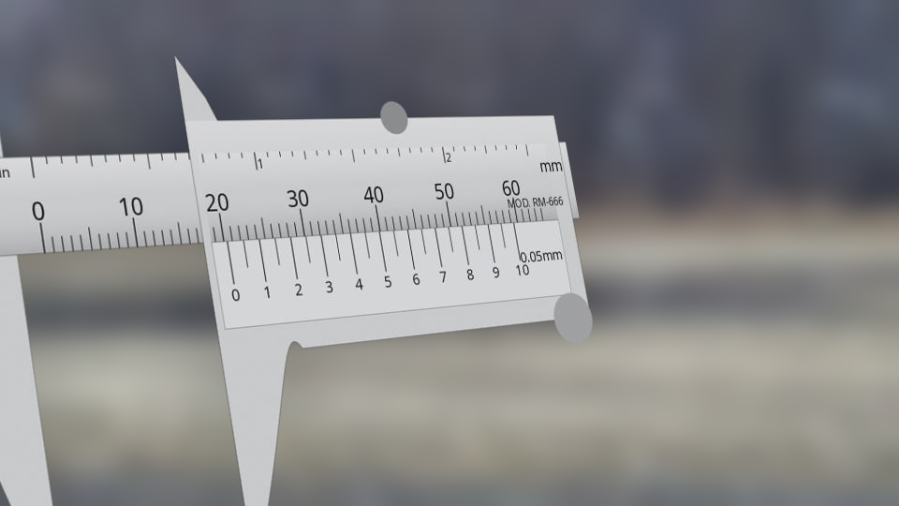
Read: 20.4,mm
